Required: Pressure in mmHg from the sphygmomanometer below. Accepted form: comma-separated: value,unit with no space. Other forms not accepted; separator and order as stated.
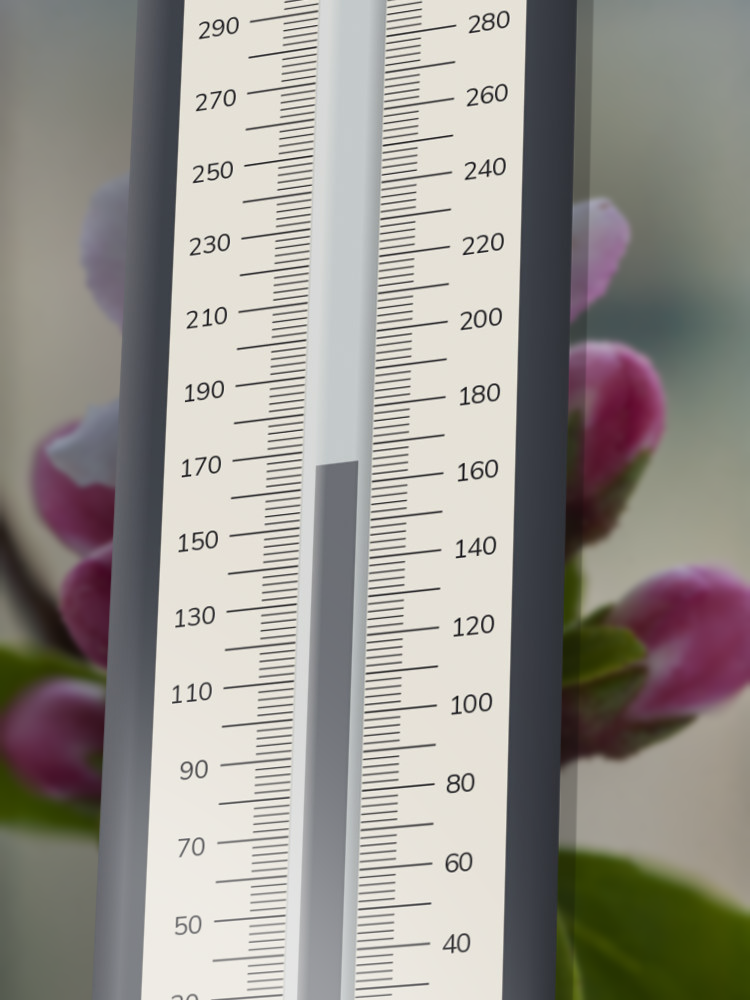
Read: 166,mmHg
